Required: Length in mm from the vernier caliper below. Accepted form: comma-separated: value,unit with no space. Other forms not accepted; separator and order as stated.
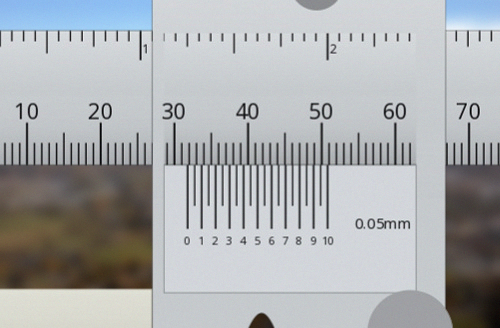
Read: 31.8,mm
